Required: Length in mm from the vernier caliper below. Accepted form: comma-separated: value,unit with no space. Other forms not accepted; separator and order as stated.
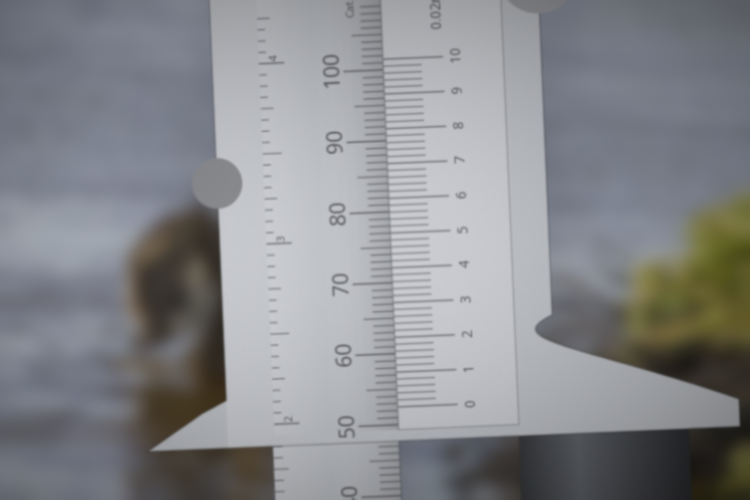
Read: 52.5,mm
